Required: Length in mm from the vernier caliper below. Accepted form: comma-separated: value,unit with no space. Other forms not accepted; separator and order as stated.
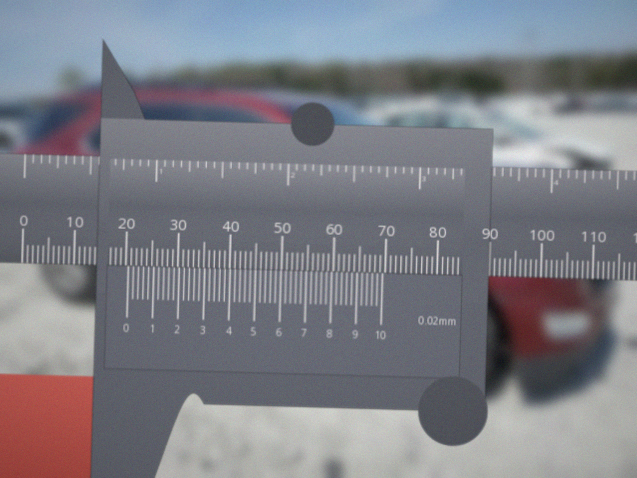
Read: 20.5,mm
